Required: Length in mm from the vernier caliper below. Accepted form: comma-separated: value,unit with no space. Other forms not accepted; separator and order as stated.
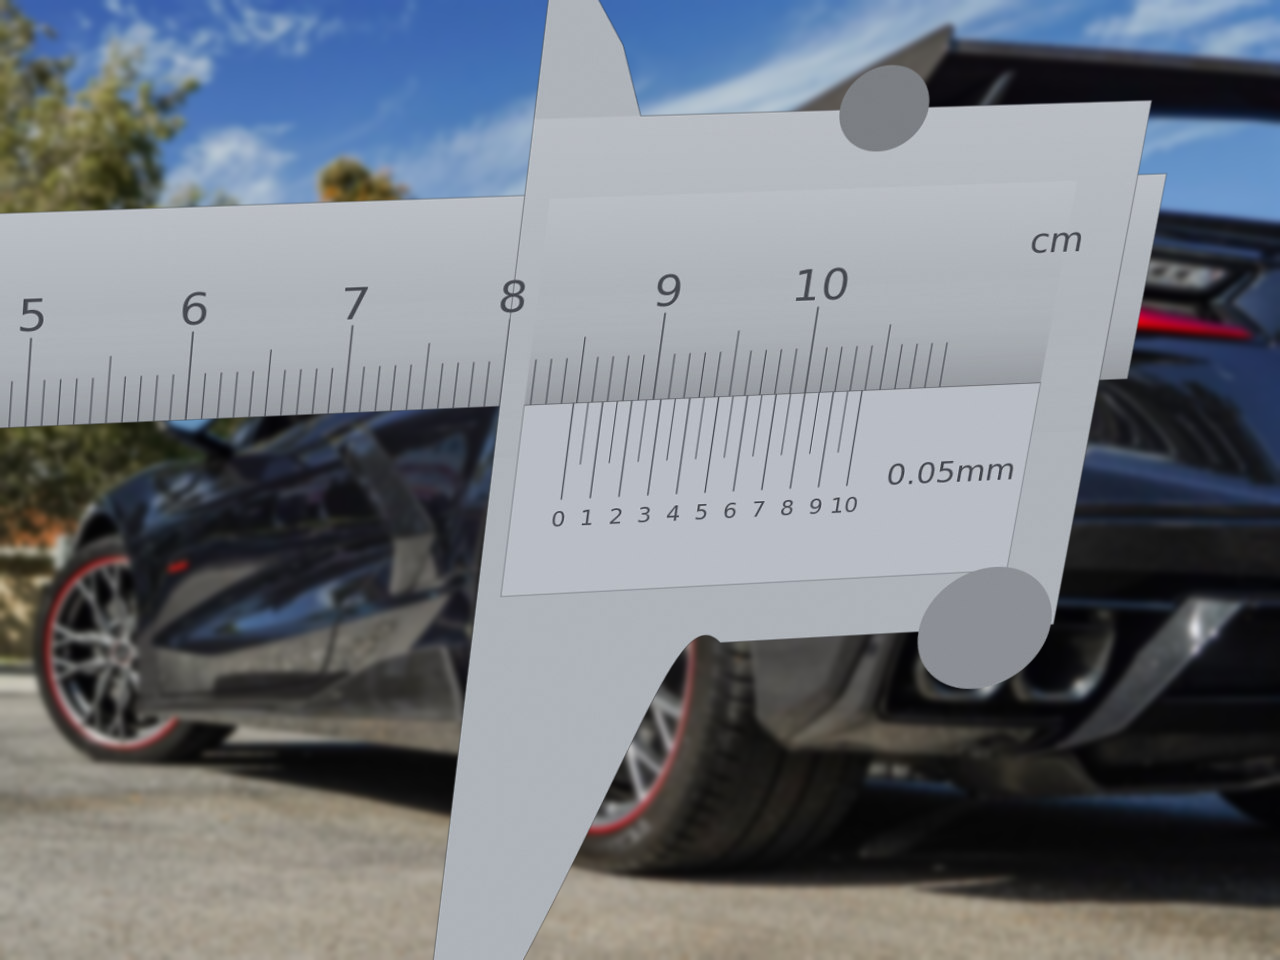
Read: 84.8,mm
